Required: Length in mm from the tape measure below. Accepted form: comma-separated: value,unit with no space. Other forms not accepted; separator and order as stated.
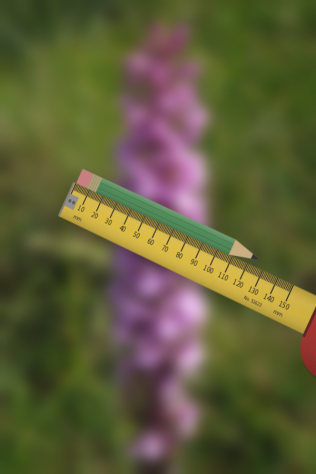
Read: 125,mm
